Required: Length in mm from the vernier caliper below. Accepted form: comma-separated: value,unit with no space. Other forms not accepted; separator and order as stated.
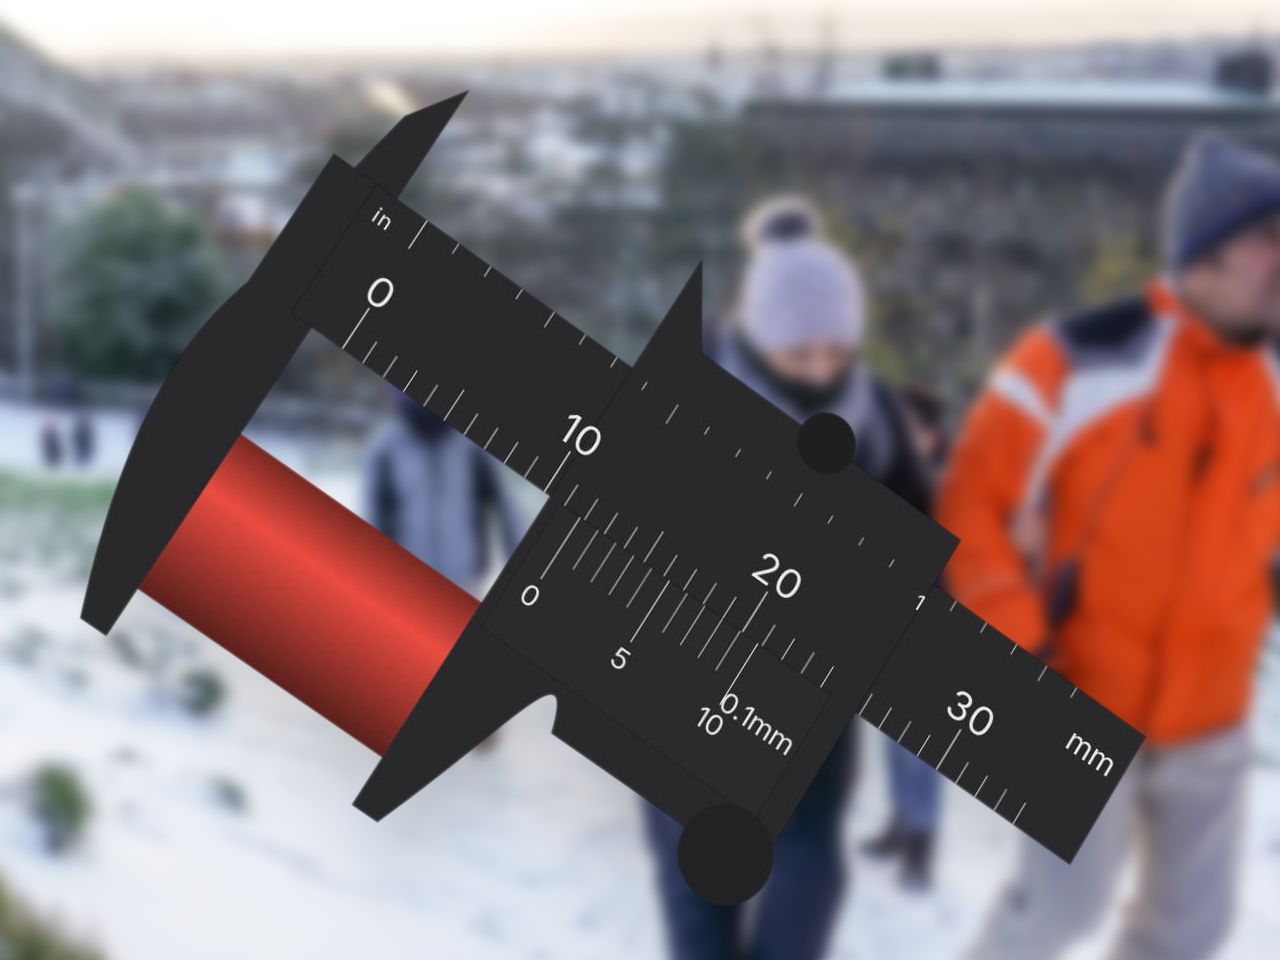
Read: 11.8,mm
